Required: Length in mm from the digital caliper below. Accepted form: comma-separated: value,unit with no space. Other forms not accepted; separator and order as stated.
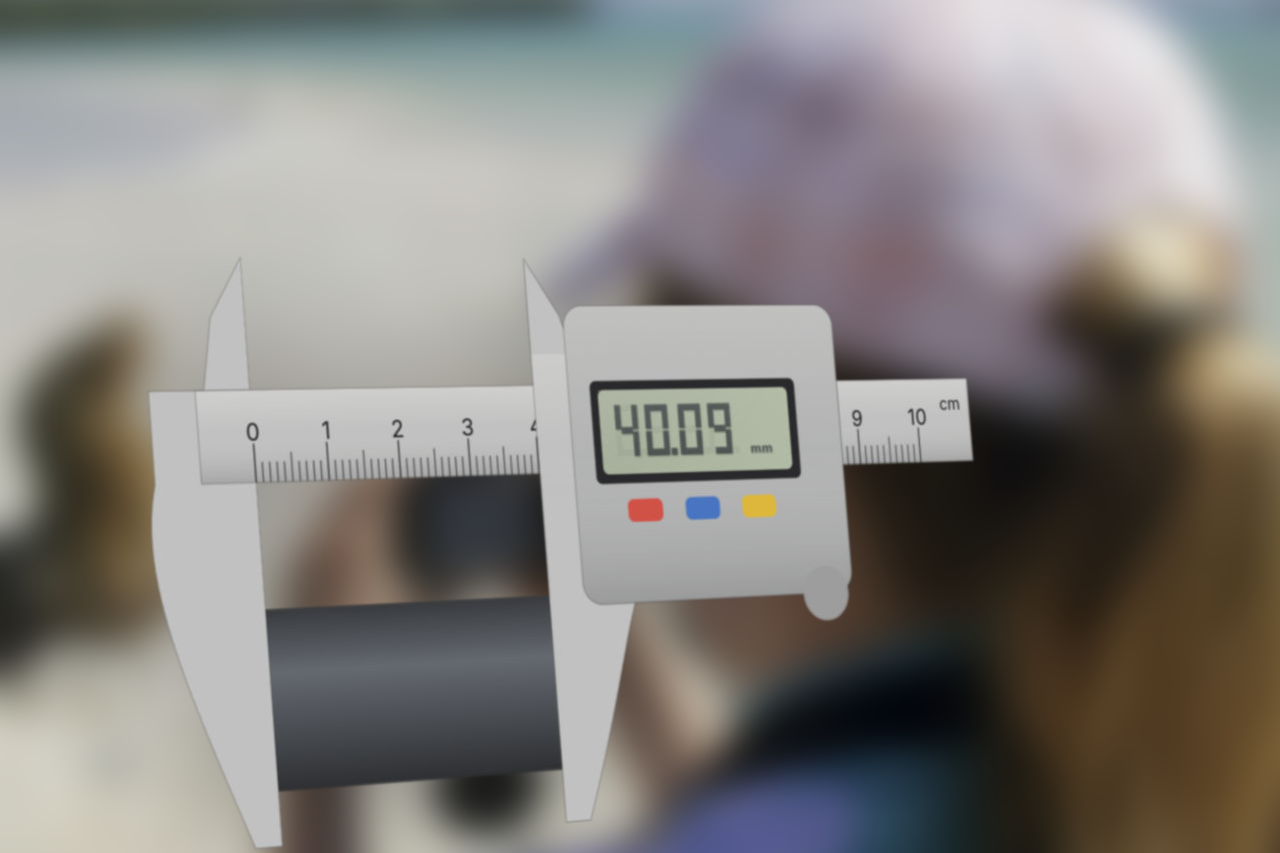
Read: 40.09,mm
